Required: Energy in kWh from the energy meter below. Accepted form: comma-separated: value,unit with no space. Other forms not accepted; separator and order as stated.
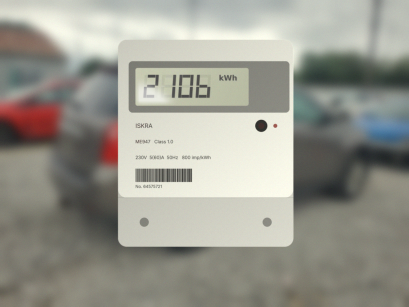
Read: 2106,kWh
